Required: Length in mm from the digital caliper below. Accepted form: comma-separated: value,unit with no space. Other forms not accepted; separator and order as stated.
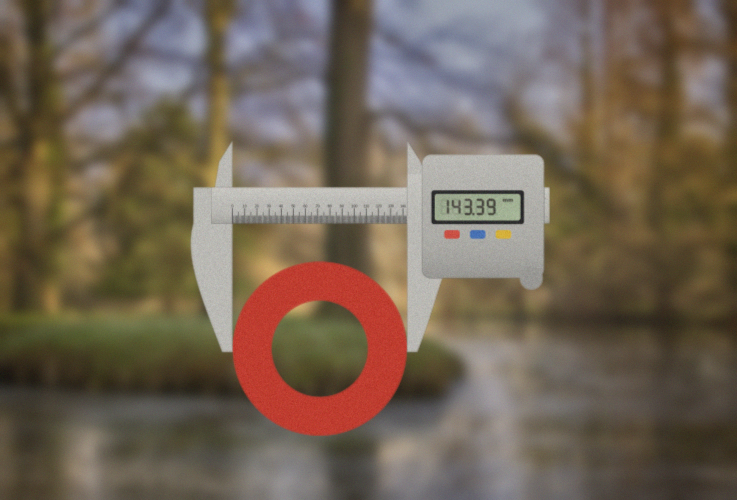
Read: 143.39,mm
